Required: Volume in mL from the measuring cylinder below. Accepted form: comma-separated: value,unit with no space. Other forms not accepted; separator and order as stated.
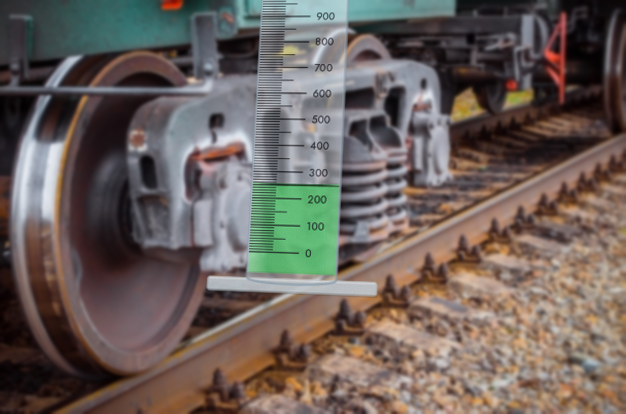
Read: 250,mL
